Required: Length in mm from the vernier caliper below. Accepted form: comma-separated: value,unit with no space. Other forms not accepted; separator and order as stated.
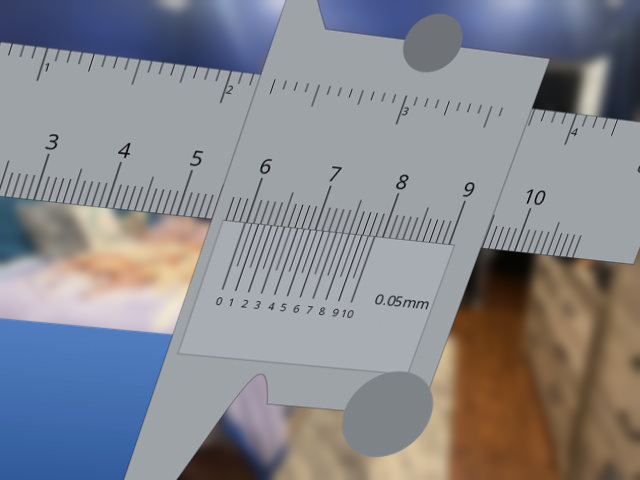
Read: 59.8,mm
